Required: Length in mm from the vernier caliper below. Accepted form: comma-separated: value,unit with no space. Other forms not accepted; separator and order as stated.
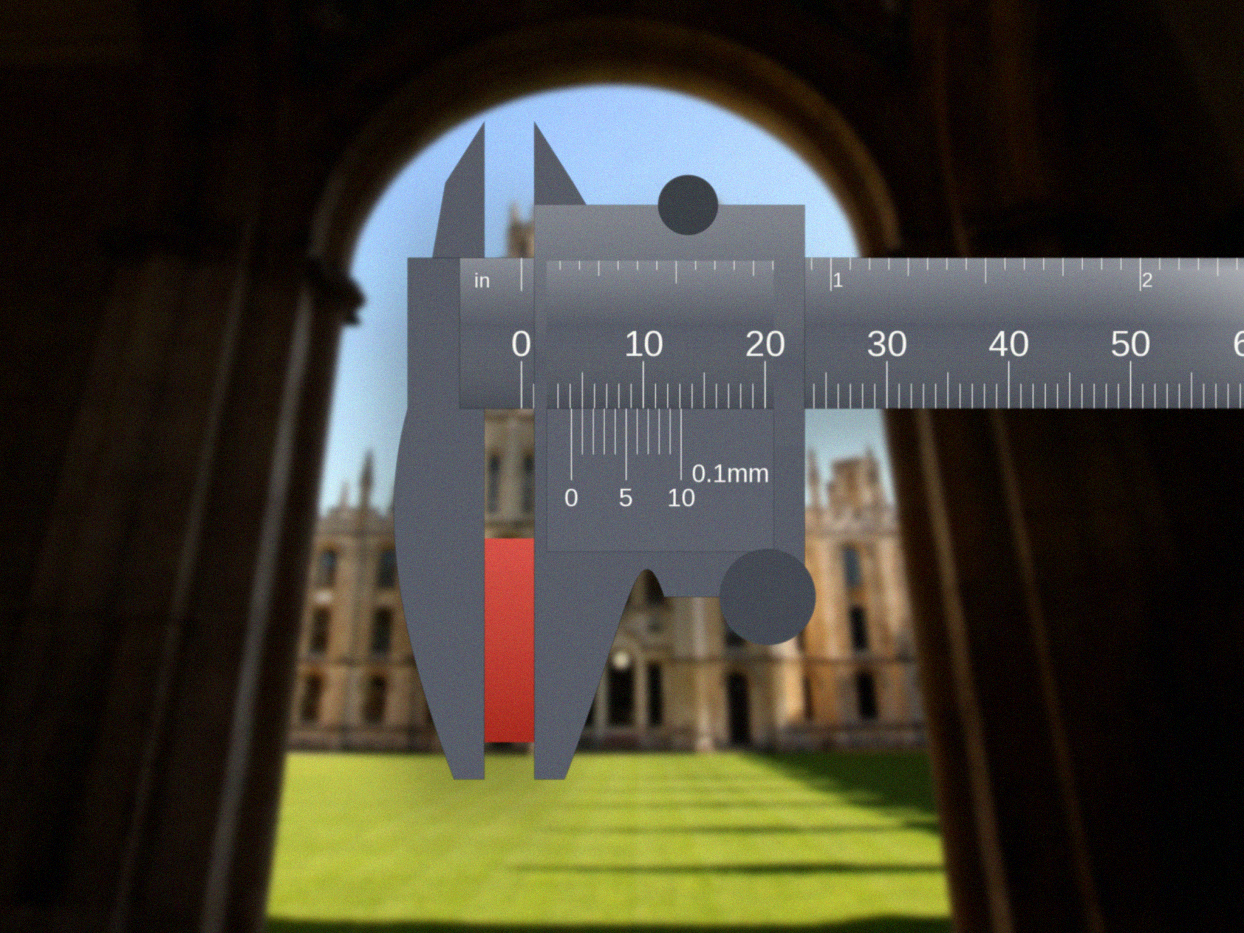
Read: 4.1,mm
